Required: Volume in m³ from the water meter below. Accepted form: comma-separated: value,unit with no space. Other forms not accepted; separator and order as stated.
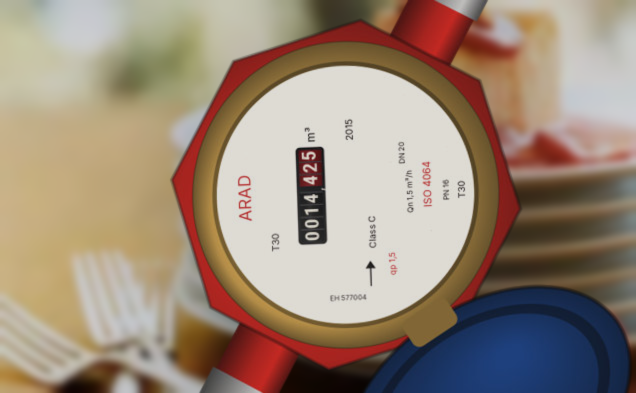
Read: 14.425,m³
